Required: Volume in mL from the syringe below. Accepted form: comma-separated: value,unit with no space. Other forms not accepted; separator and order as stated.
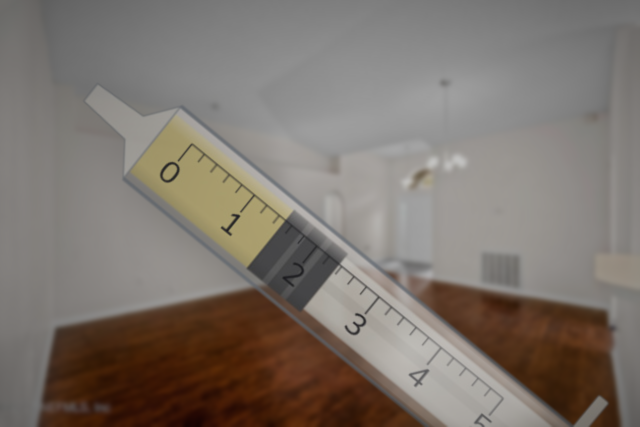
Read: 1.5,mL
